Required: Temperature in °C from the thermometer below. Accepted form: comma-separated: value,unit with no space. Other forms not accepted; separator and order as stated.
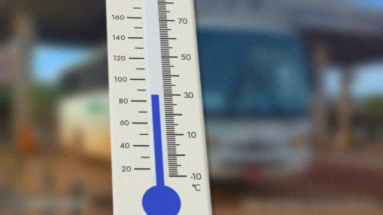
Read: 30,°C
